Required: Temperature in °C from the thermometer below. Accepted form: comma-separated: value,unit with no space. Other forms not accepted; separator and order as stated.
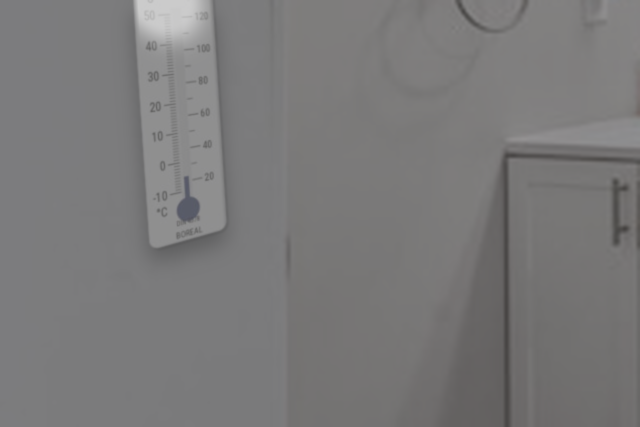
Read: -5,°C
